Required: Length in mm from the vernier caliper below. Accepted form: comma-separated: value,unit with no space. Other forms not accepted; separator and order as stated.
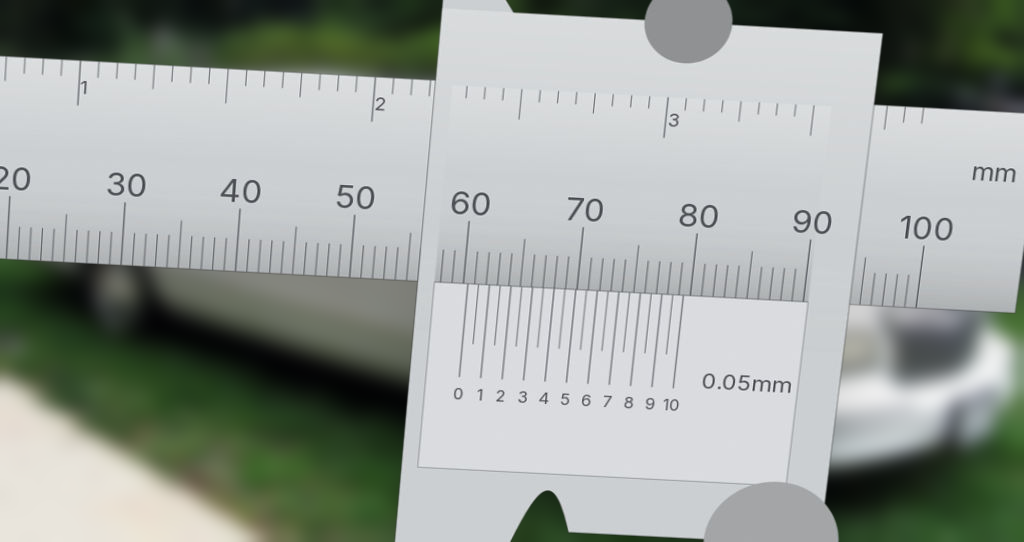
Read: 60.4,mm
